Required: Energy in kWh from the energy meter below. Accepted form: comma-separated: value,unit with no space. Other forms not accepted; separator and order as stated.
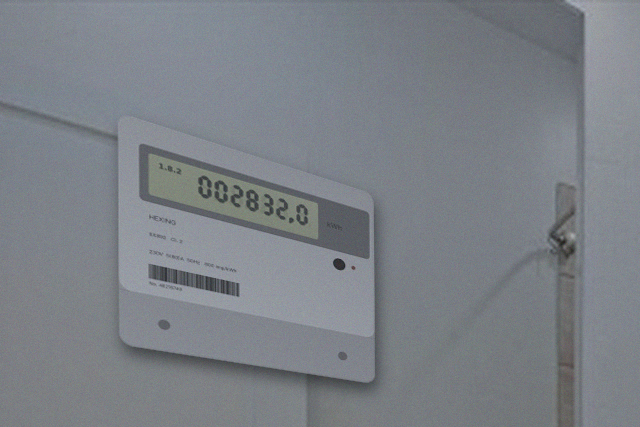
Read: 2832.0,kWh
